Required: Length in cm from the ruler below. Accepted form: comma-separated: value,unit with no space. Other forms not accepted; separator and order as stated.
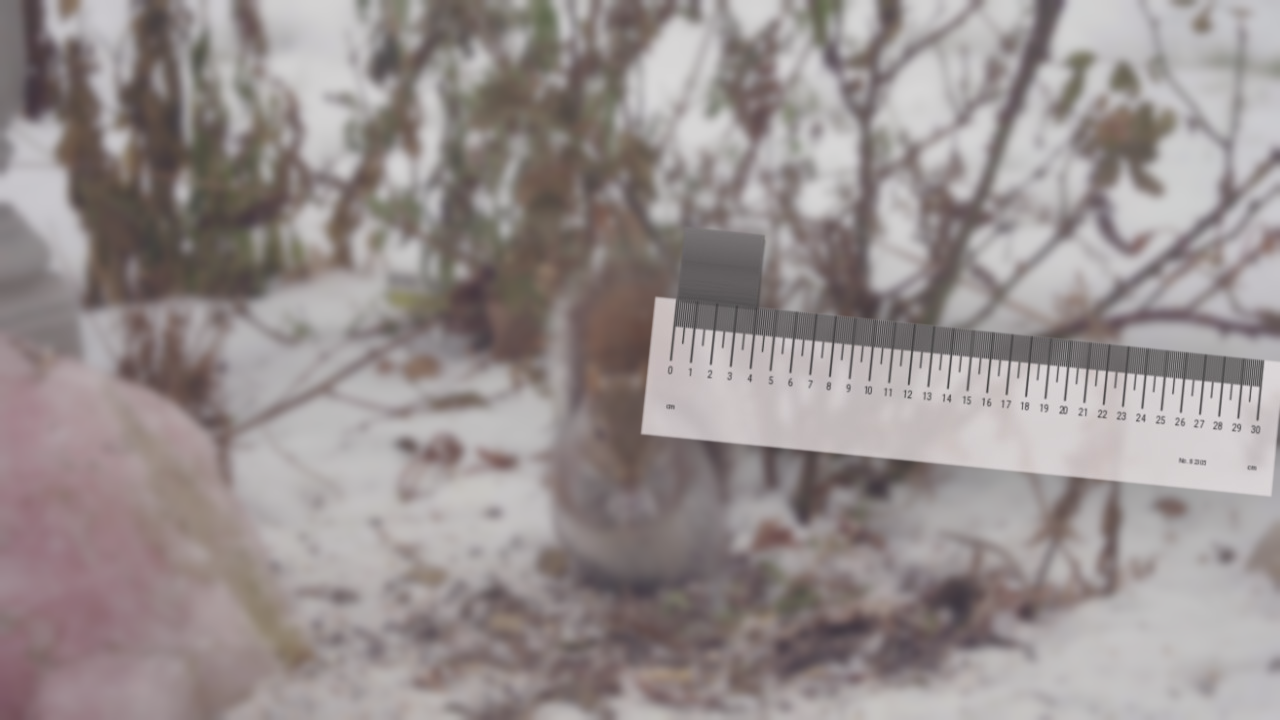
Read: 4,cm
